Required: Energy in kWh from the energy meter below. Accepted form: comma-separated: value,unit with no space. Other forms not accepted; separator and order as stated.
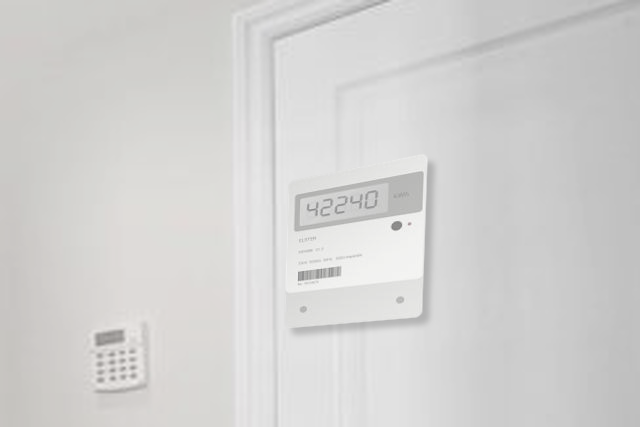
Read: 42240,kWh
